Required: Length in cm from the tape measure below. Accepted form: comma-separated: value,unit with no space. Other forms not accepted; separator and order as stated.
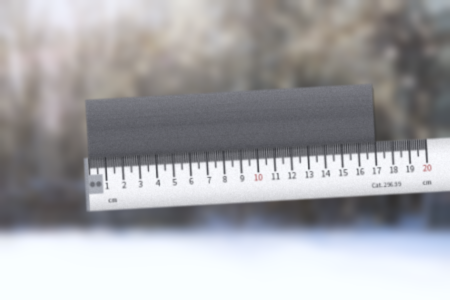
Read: 17,cm
